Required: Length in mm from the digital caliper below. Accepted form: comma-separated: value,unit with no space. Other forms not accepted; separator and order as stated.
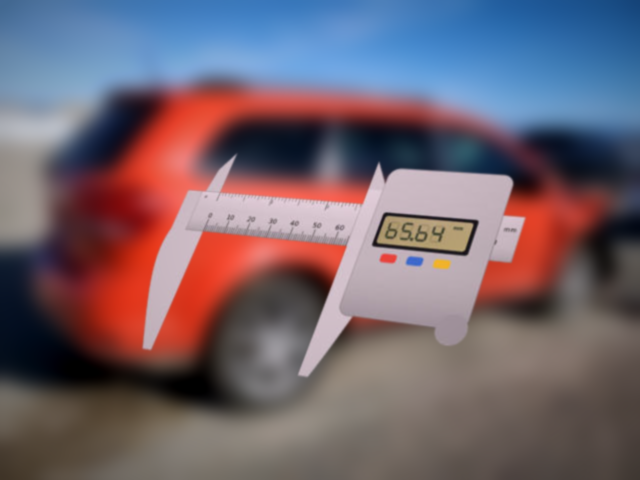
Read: 65.64,mm
